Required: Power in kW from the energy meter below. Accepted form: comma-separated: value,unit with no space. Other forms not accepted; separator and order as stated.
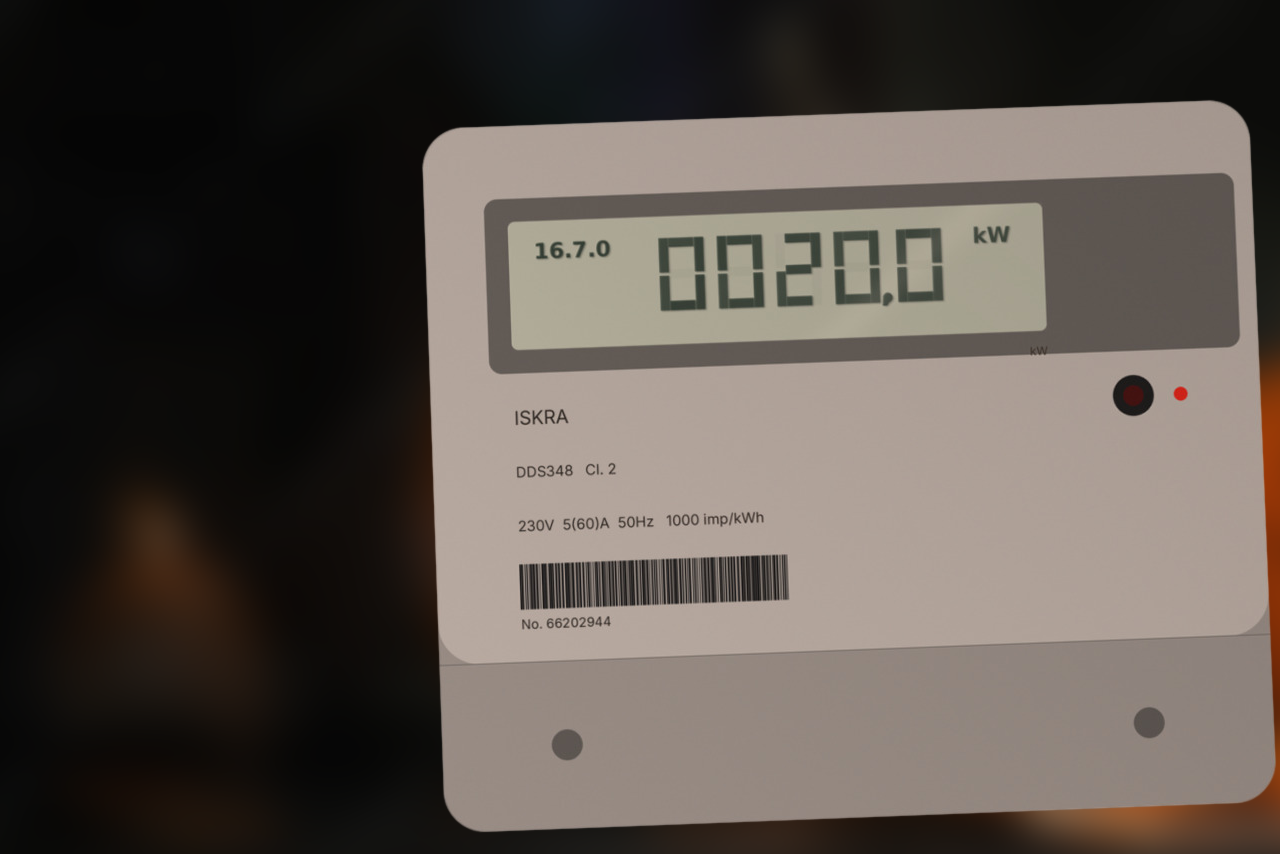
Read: 20.0,kW
